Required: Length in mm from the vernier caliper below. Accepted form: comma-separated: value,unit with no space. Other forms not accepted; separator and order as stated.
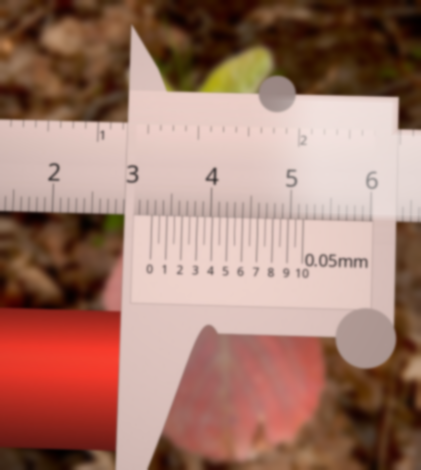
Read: 32.6,mm
